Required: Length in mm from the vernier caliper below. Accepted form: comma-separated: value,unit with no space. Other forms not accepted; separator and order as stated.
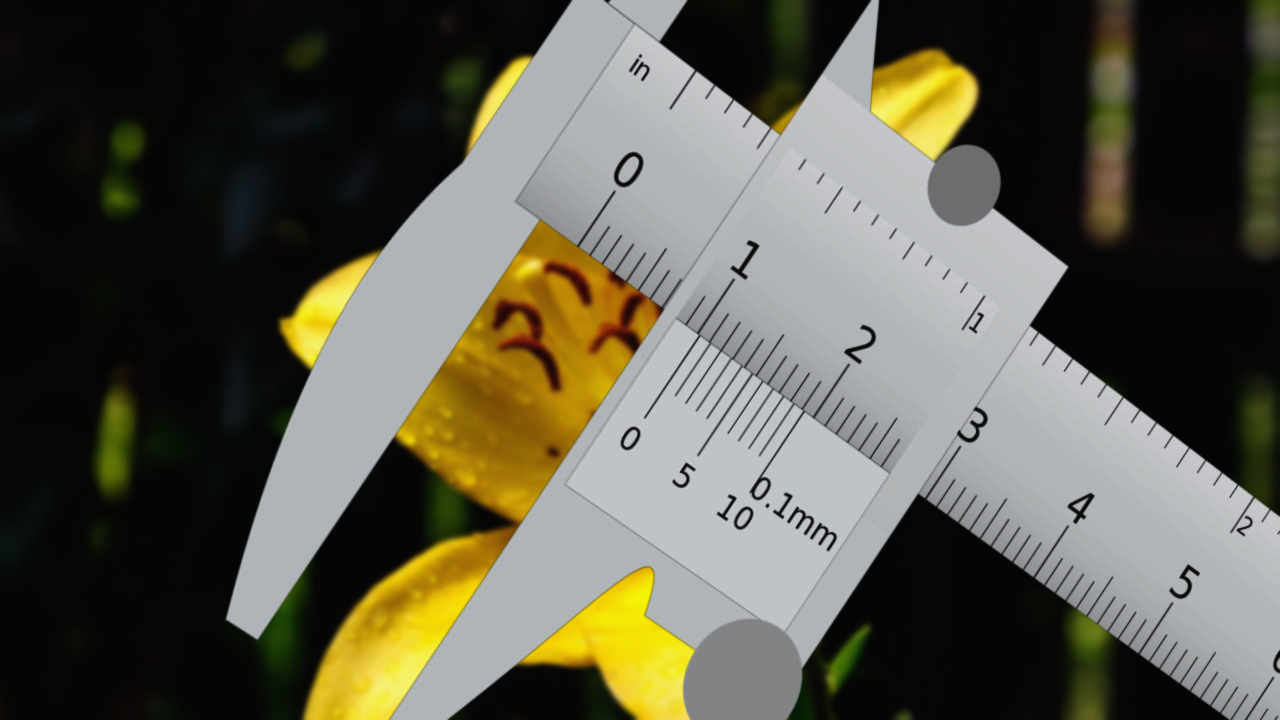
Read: 10.2,mm
